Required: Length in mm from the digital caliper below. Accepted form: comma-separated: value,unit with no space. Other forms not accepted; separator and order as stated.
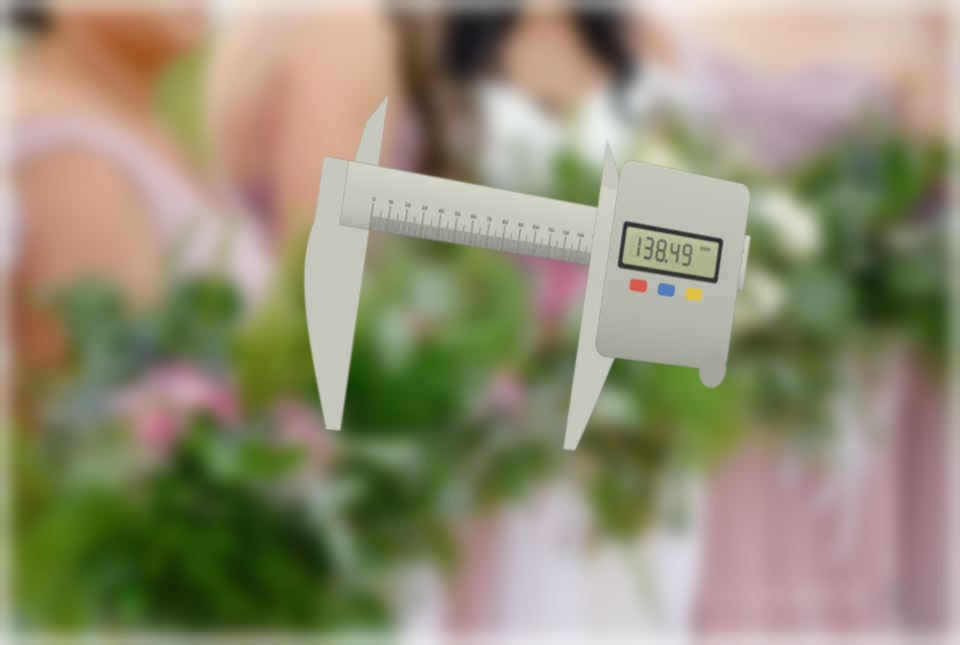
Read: 138.49,mm
